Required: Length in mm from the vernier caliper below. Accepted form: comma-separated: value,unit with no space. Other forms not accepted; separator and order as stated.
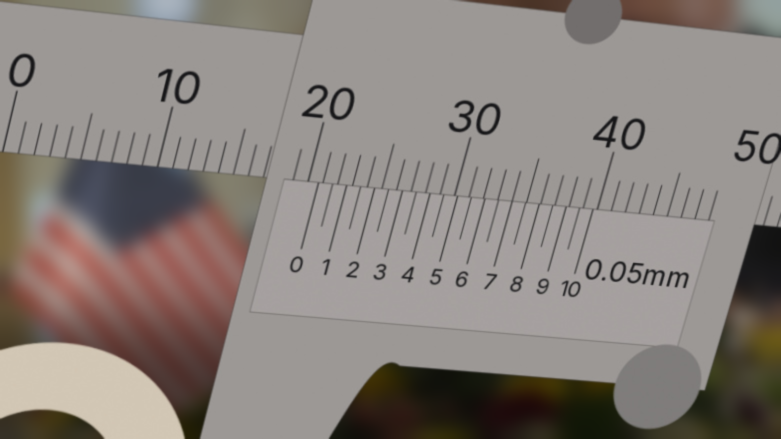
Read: 20.7,mm
